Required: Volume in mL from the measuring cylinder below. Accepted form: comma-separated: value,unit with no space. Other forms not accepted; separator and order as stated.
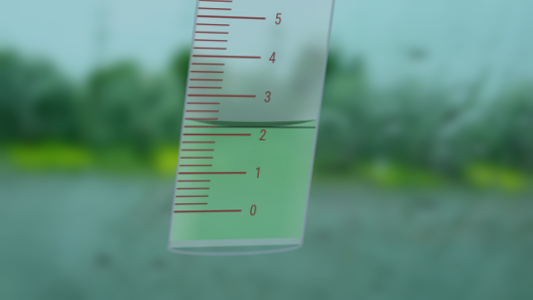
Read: 2.2,mL
